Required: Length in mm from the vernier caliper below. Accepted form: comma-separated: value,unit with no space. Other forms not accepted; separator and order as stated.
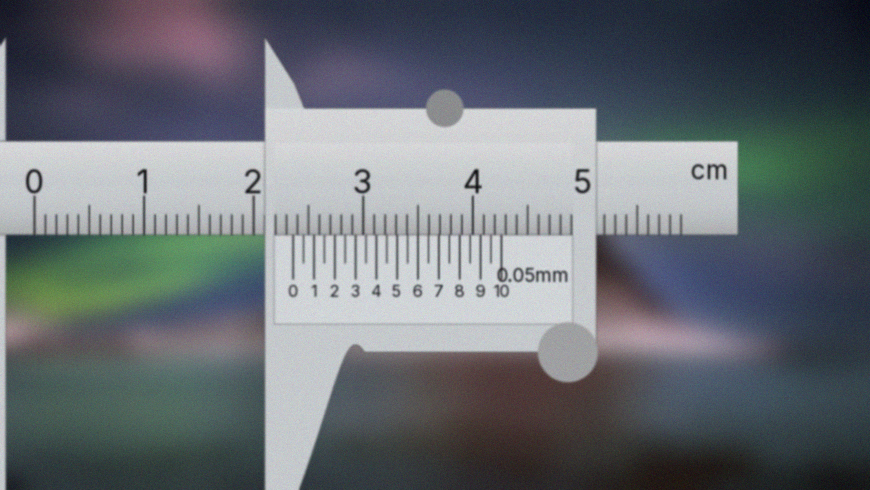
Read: 23.6,mm
